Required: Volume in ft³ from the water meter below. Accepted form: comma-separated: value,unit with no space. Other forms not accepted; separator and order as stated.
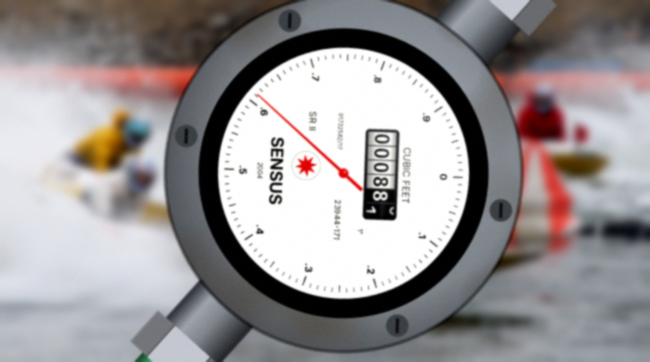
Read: 880.61,ft³
